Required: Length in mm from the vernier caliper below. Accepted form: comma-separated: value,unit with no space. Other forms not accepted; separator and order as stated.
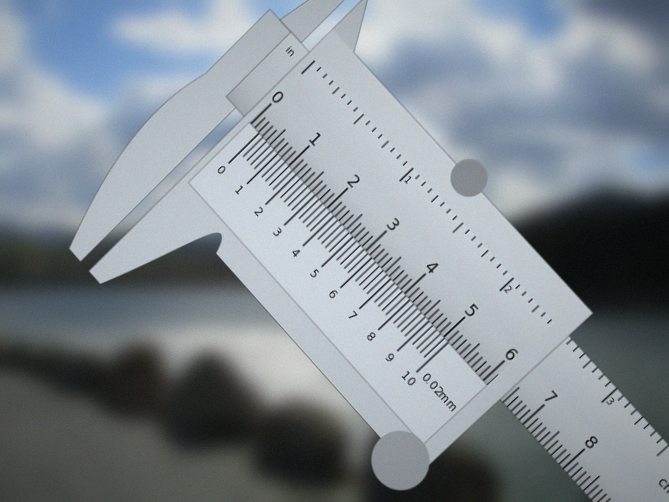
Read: 2.2,mm
